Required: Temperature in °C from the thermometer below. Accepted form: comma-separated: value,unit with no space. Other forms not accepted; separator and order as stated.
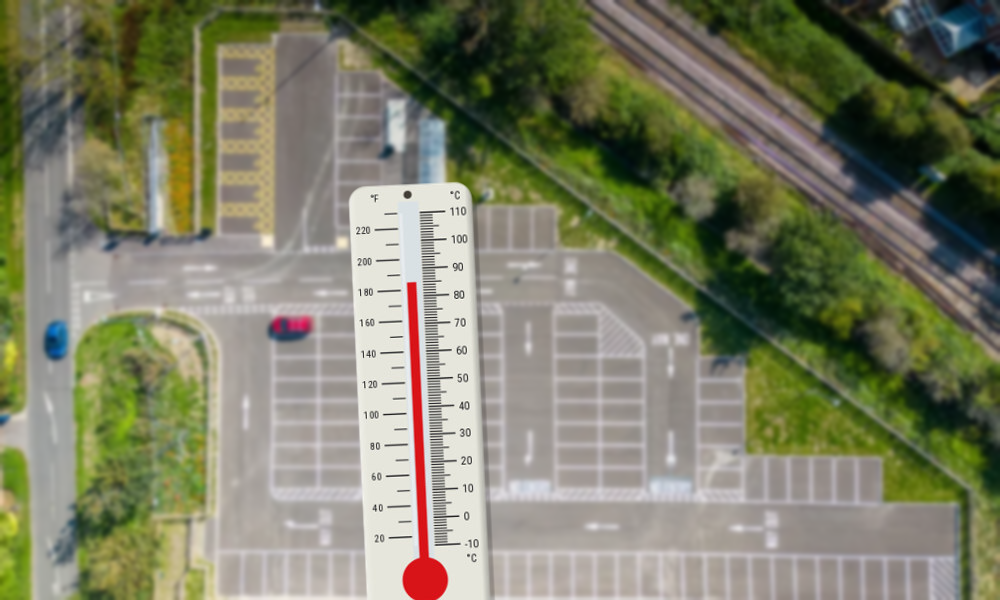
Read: 85,°C
